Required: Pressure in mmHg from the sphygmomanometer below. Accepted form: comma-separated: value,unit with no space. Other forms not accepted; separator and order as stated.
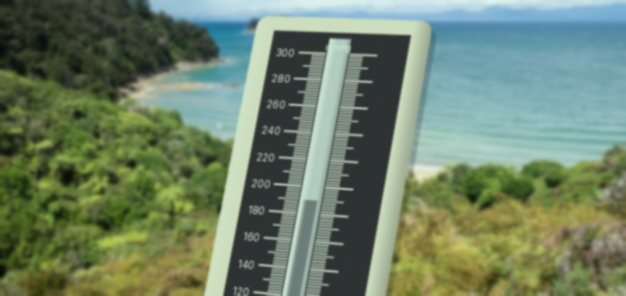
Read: 190,mmHg
